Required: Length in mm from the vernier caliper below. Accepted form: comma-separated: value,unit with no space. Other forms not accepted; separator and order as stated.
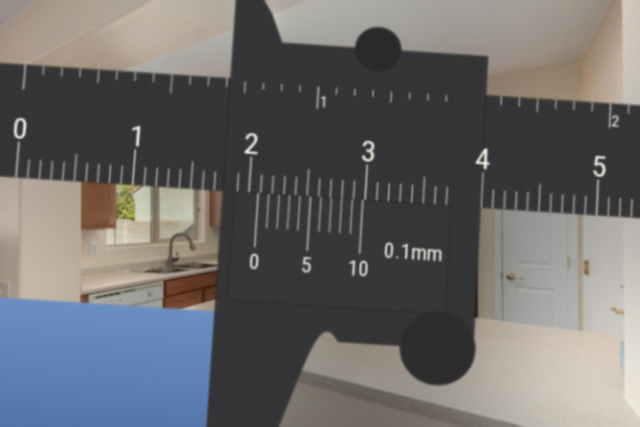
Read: 20.8,mm
